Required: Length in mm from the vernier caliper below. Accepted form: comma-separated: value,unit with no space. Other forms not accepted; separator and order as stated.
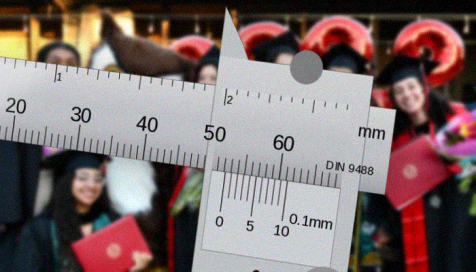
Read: 52.2,mm
